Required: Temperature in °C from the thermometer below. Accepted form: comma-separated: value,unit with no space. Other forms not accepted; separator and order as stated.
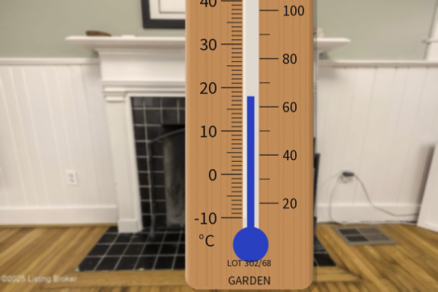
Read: 18,°C
